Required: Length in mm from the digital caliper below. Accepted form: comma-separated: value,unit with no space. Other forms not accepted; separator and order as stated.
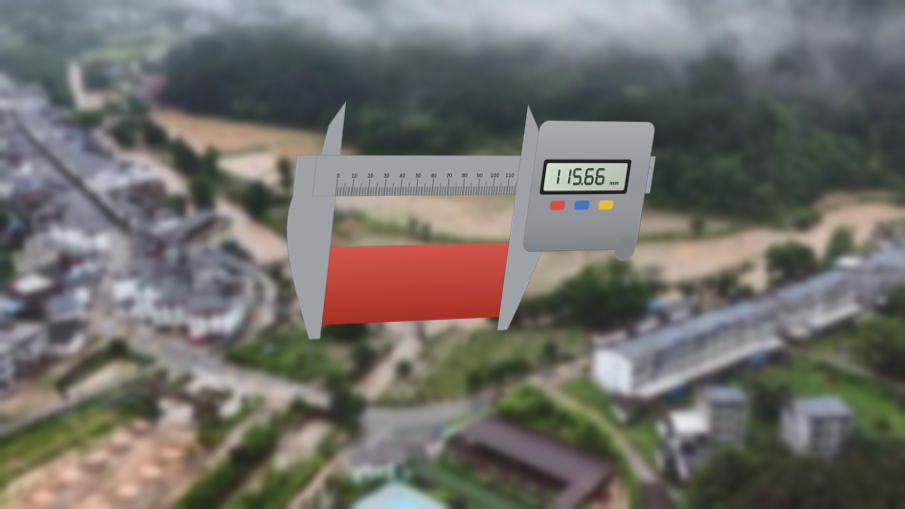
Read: 115.66,mm
